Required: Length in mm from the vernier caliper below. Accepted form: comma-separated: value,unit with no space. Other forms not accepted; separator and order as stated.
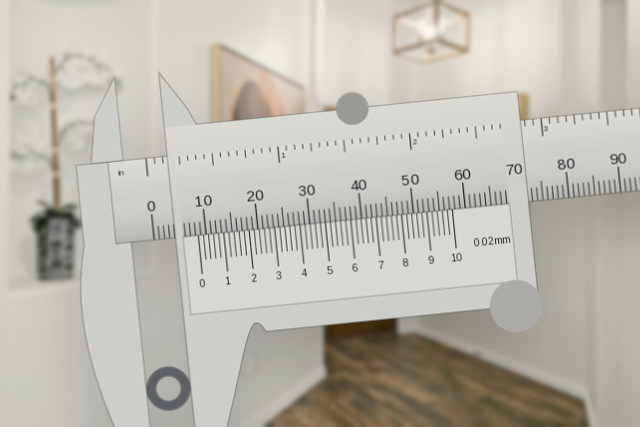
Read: 8.5,mm
